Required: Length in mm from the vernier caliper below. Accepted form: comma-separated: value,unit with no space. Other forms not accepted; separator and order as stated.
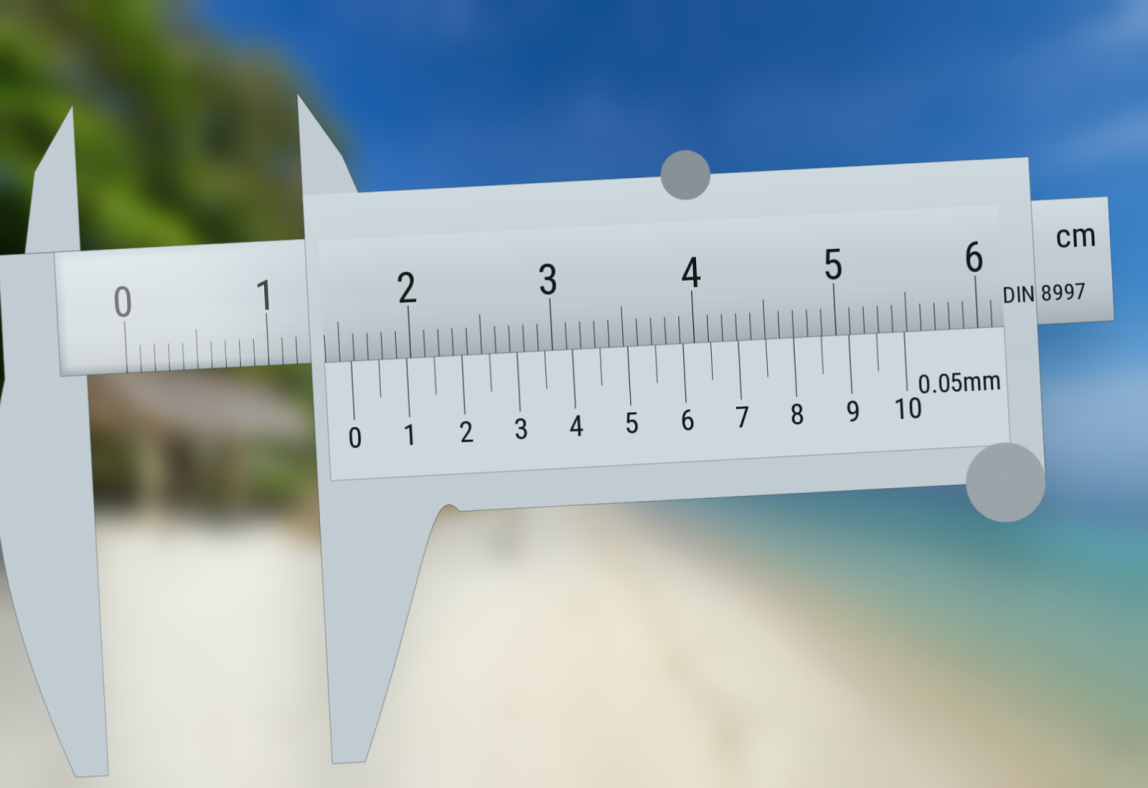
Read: 15.8,mm
